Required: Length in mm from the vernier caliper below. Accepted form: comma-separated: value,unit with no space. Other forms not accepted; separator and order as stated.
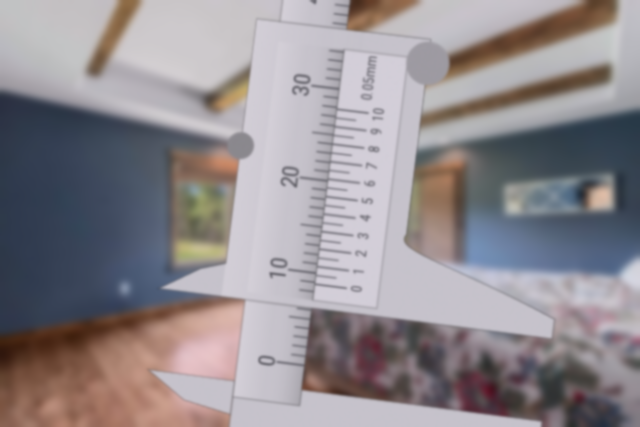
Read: 8.8,mm
